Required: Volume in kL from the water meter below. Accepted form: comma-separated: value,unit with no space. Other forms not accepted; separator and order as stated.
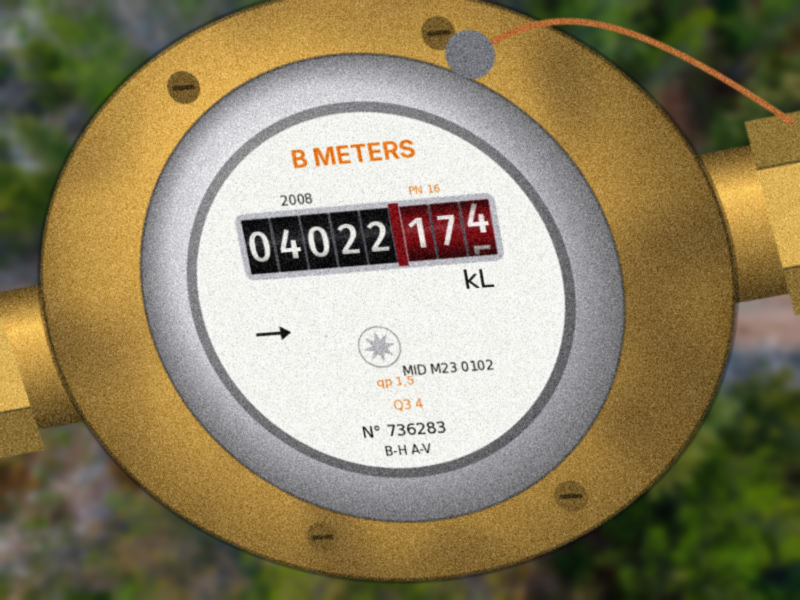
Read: 4022.174,kL
